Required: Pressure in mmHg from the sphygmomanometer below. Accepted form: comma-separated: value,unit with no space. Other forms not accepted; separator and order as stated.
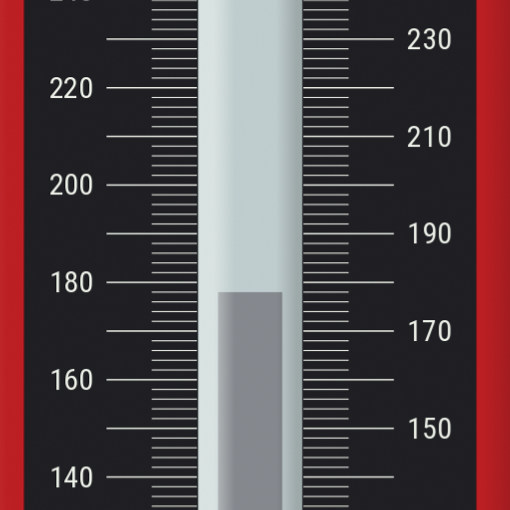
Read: 178,mmHg
